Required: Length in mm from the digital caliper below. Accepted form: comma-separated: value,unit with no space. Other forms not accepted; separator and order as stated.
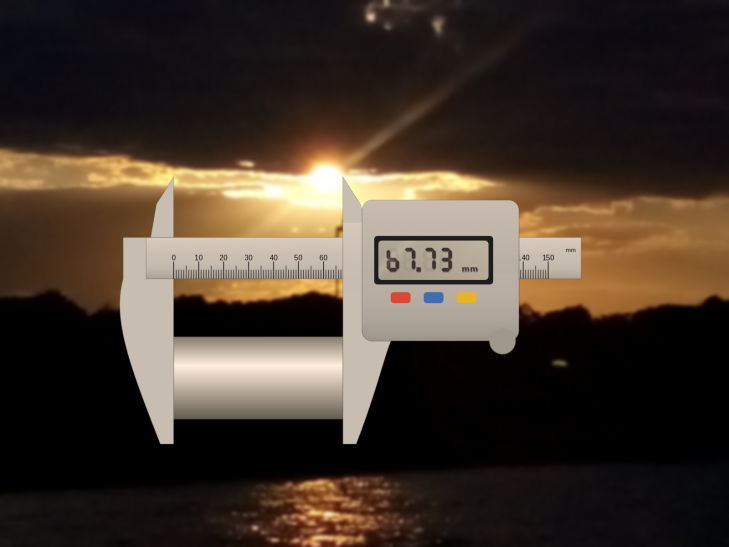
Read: 67.73,mm
